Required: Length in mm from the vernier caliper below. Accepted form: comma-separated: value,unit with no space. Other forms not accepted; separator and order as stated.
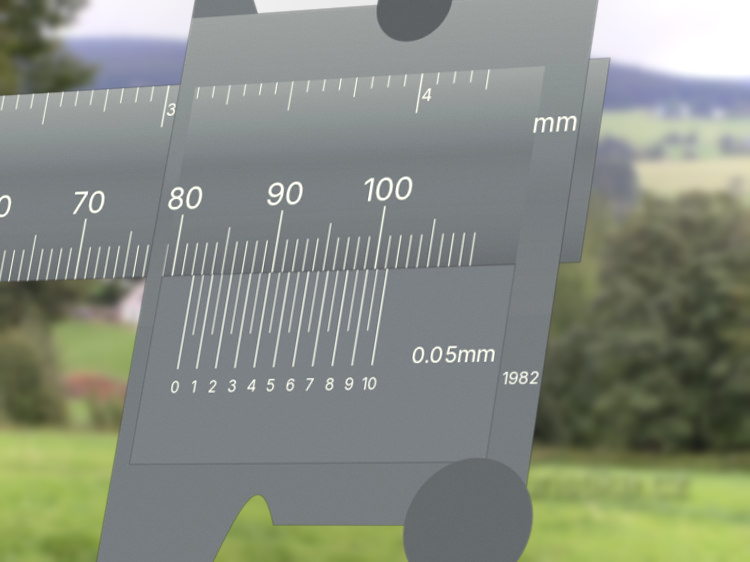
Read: 82.2,mm
